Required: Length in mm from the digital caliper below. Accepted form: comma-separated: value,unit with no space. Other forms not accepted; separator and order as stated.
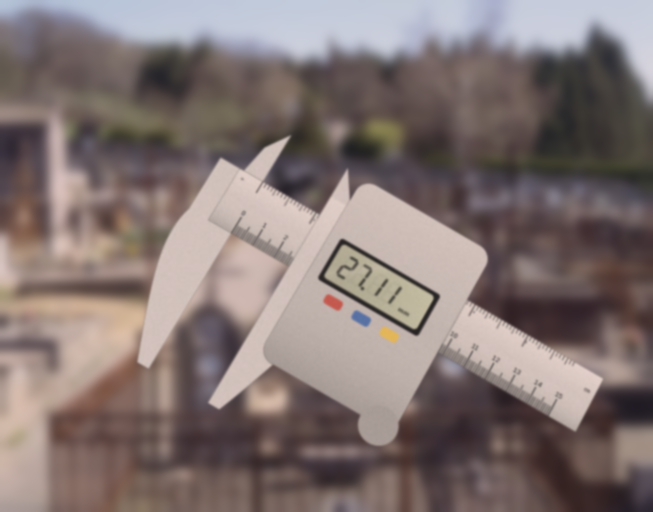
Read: 27.11,mm
